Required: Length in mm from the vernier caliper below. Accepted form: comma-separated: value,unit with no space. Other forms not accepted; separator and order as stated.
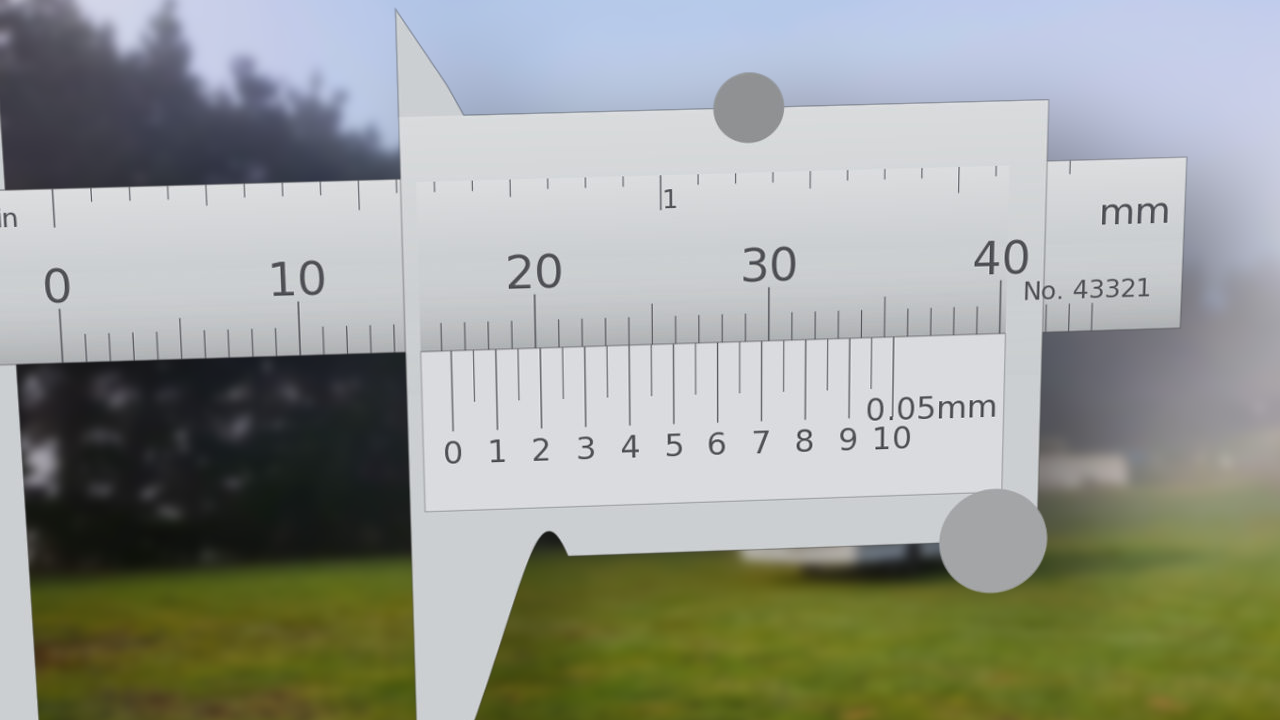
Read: 16.40,mm
